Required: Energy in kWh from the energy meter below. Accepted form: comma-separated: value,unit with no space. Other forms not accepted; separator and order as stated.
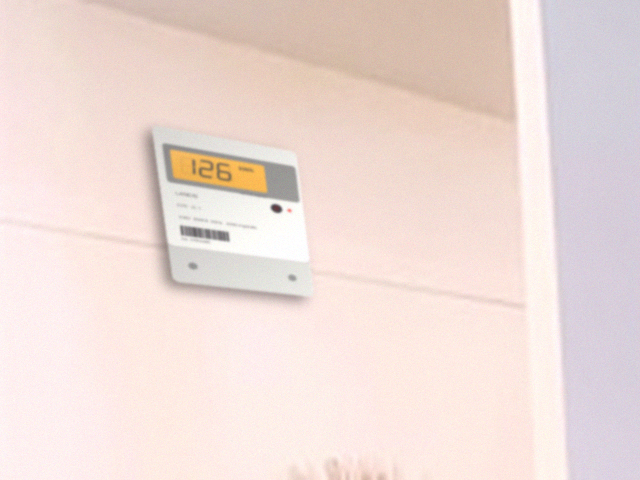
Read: 126,kWh
